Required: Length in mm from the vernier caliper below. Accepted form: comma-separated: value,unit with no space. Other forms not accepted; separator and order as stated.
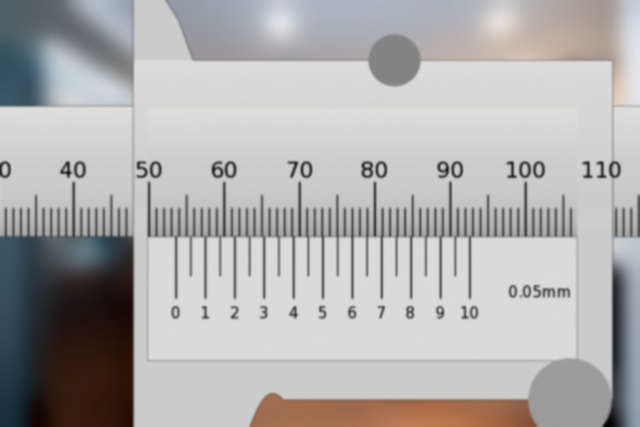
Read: 53.6,mm
